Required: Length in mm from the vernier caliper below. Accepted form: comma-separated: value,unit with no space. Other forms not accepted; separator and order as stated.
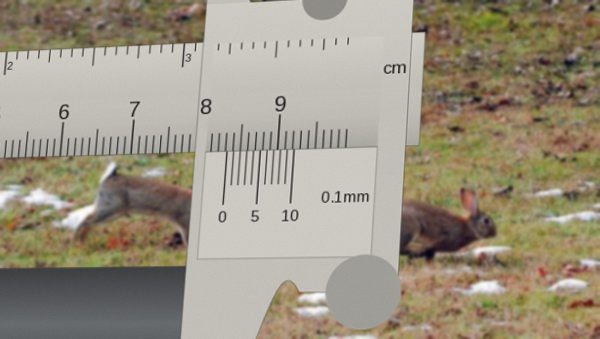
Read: 83.2,mm
